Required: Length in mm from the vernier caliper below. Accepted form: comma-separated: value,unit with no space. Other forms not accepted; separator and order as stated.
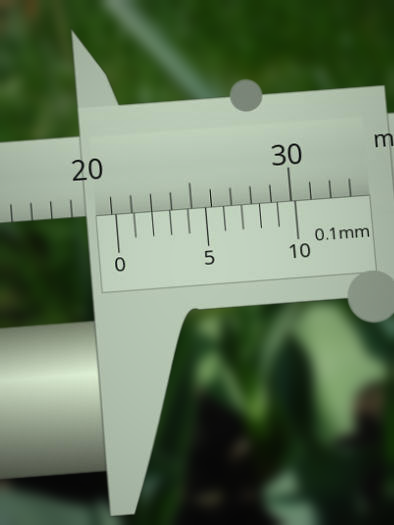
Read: 21.2,mm
